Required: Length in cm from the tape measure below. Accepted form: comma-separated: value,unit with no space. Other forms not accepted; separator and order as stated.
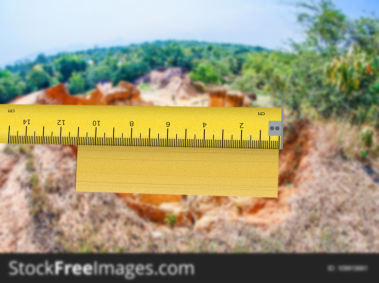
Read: 11,cm
